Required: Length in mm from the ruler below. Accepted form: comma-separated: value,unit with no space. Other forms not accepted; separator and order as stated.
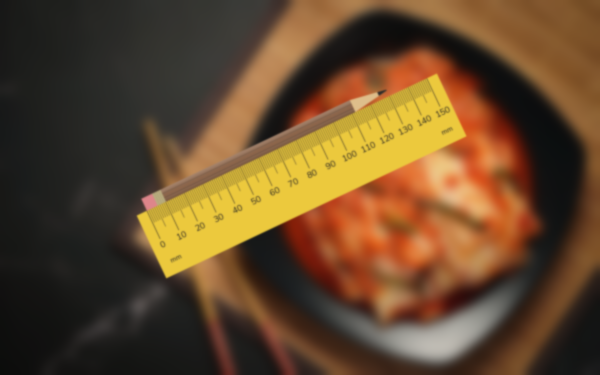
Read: 130,mm
